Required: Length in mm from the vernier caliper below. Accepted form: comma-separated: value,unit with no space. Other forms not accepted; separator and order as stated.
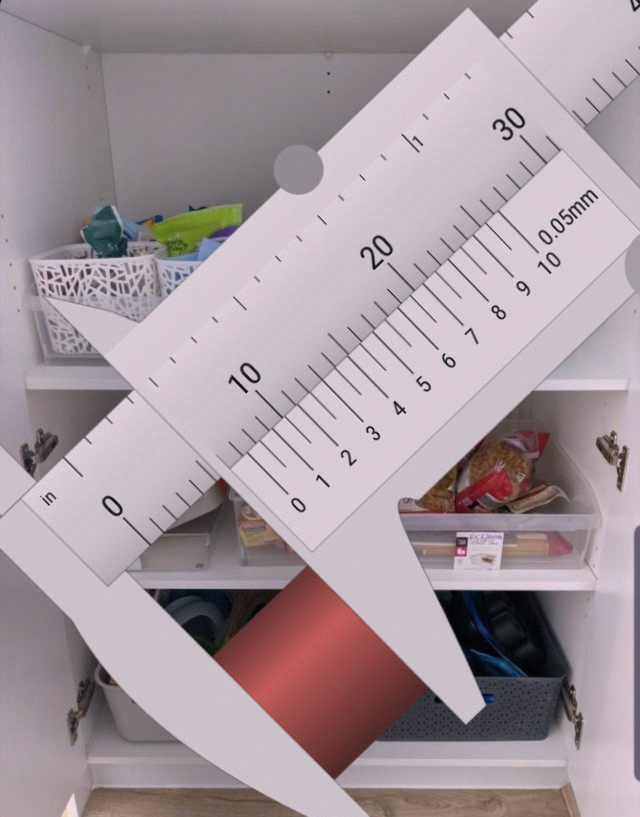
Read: 7.3,mm
